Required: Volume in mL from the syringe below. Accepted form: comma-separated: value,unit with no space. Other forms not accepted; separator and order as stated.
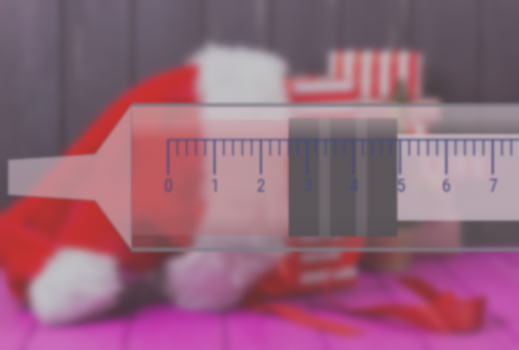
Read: 2.6,mL
